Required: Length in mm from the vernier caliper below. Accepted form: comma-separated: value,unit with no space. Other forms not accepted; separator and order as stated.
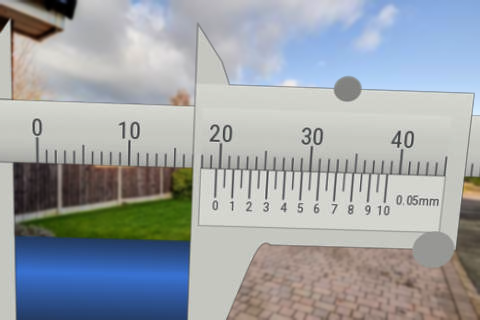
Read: 19.6,mm
